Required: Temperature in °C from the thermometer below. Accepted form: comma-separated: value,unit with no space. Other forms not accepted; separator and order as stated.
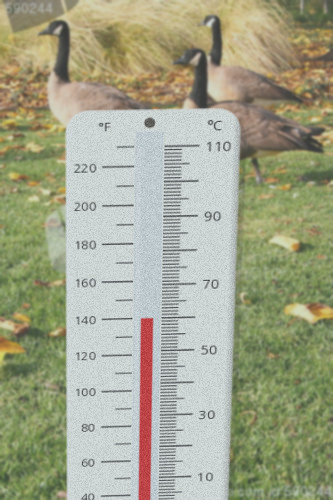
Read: 60,°C
